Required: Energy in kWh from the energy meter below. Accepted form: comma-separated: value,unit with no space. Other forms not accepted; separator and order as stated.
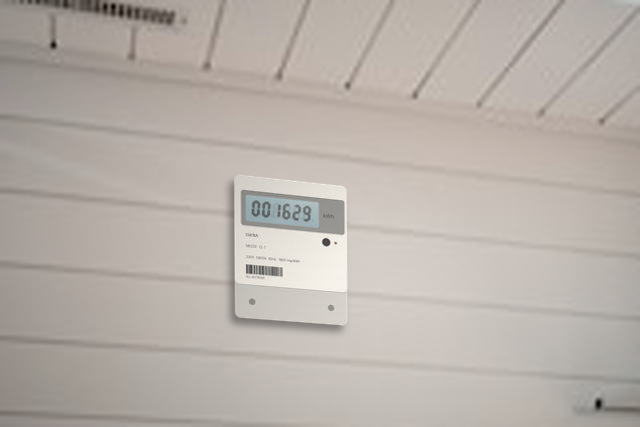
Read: 1629,kWh
